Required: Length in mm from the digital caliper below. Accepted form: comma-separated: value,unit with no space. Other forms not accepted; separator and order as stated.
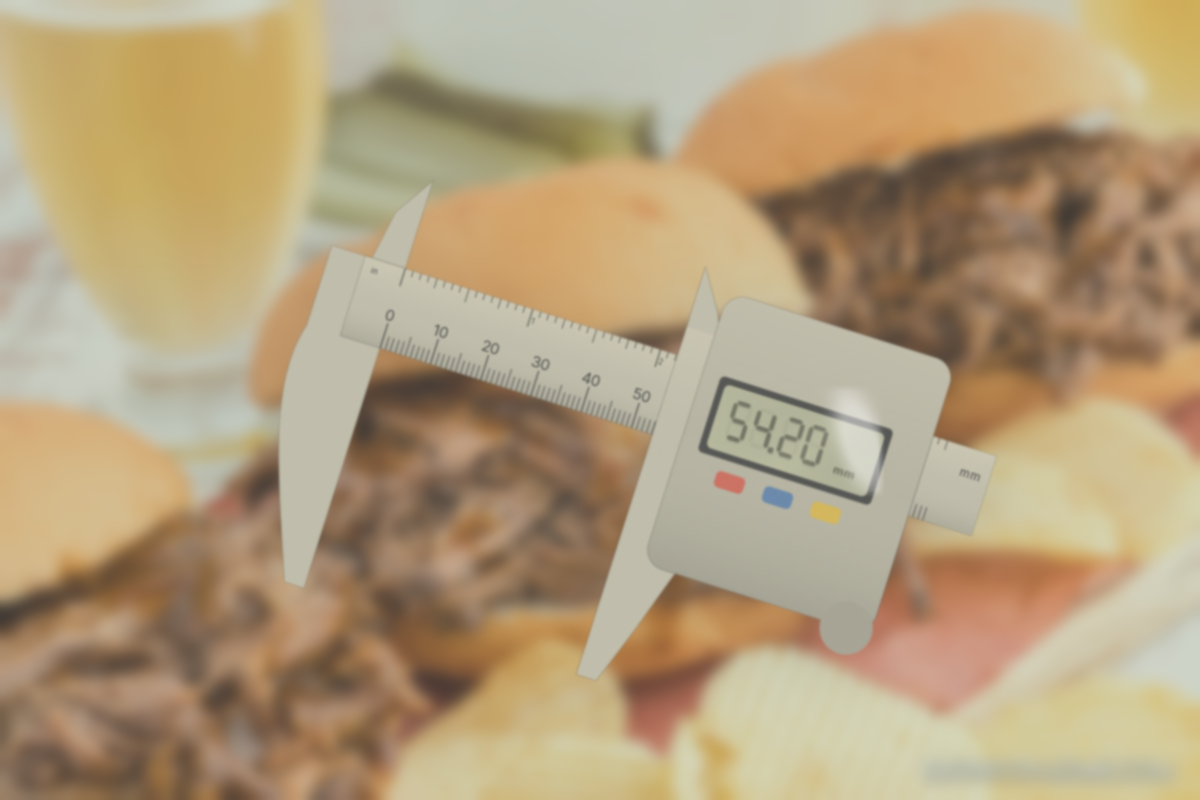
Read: 54.20,mm
